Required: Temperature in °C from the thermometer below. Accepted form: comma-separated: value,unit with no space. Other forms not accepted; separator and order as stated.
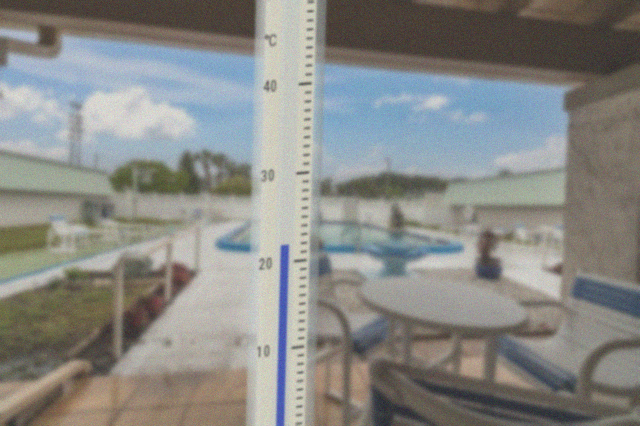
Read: 22,°C
